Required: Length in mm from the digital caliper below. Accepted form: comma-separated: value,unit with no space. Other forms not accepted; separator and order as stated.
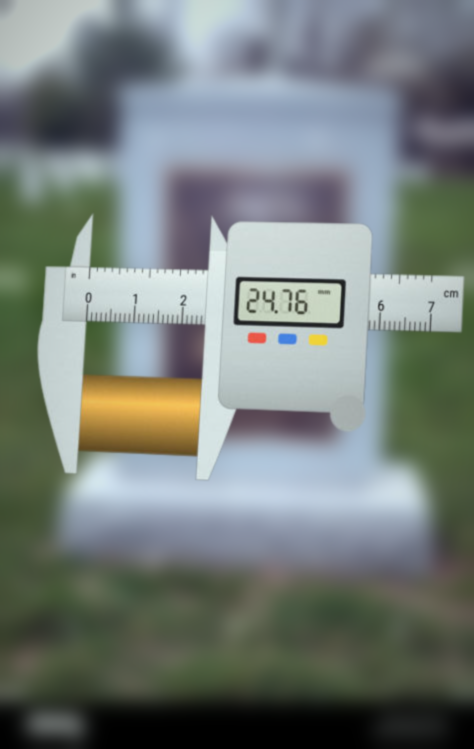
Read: 24.76,mm
